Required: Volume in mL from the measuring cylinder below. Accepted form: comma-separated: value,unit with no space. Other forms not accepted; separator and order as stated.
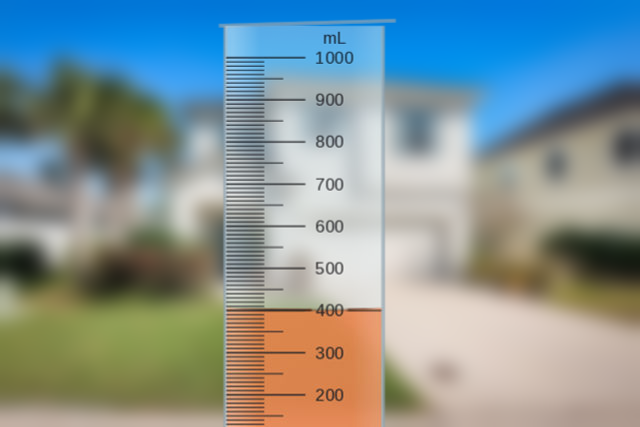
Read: 400,mL
